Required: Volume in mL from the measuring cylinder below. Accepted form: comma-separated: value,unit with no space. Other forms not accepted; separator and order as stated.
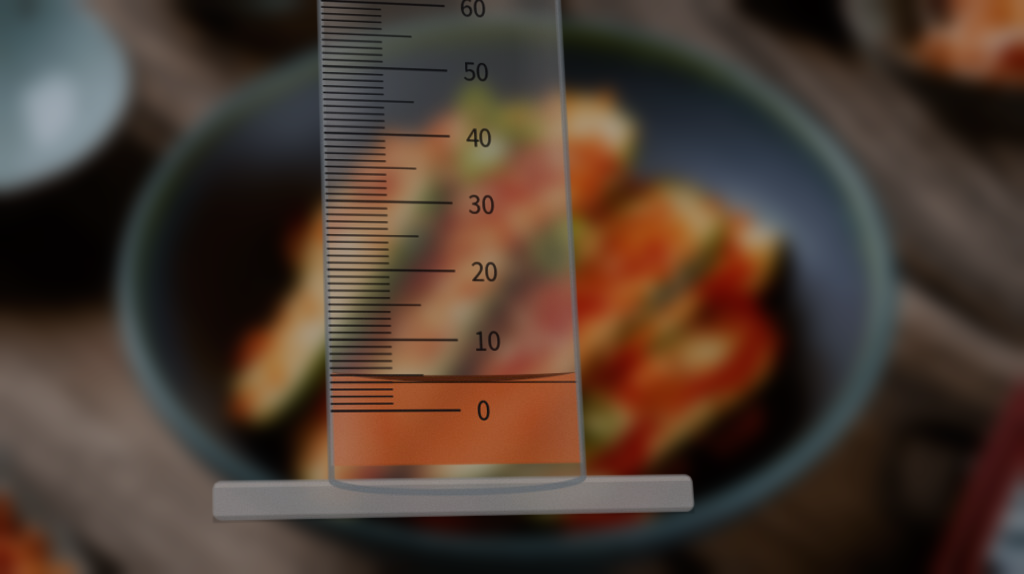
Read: 4,mL
